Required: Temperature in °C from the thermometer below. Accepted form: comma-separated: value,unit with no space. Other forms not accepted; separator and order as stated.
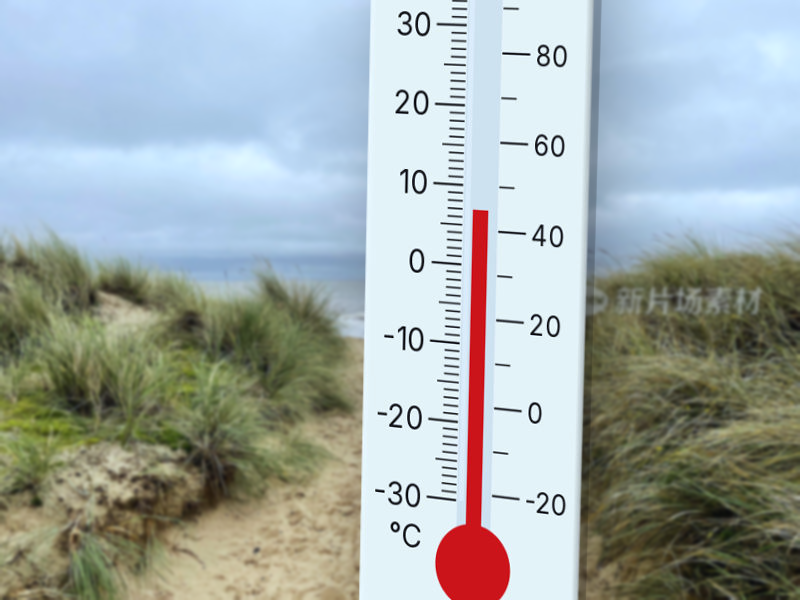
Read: 7,°C
